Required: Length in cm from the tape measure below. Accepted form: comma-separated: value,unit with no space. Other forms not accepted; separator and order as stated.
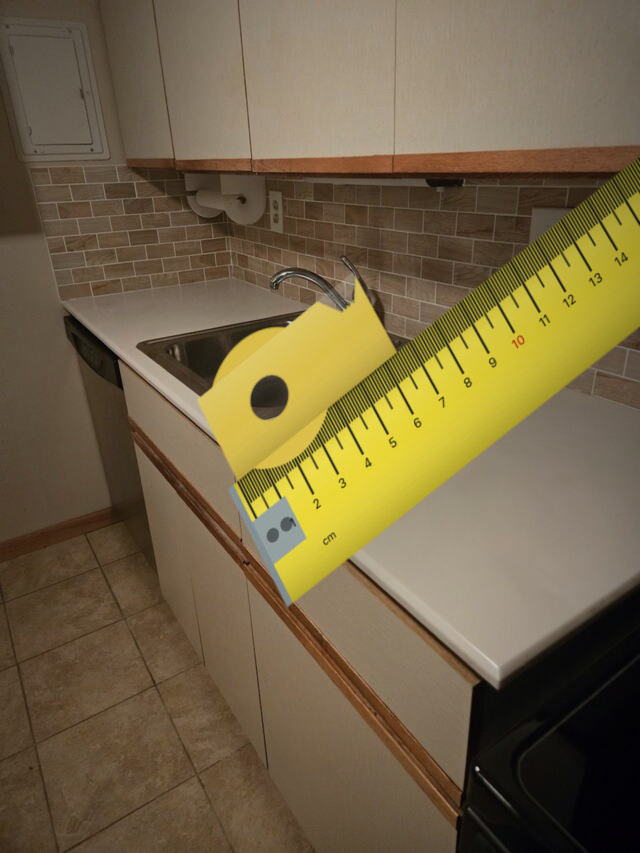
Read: 6.5,cm
